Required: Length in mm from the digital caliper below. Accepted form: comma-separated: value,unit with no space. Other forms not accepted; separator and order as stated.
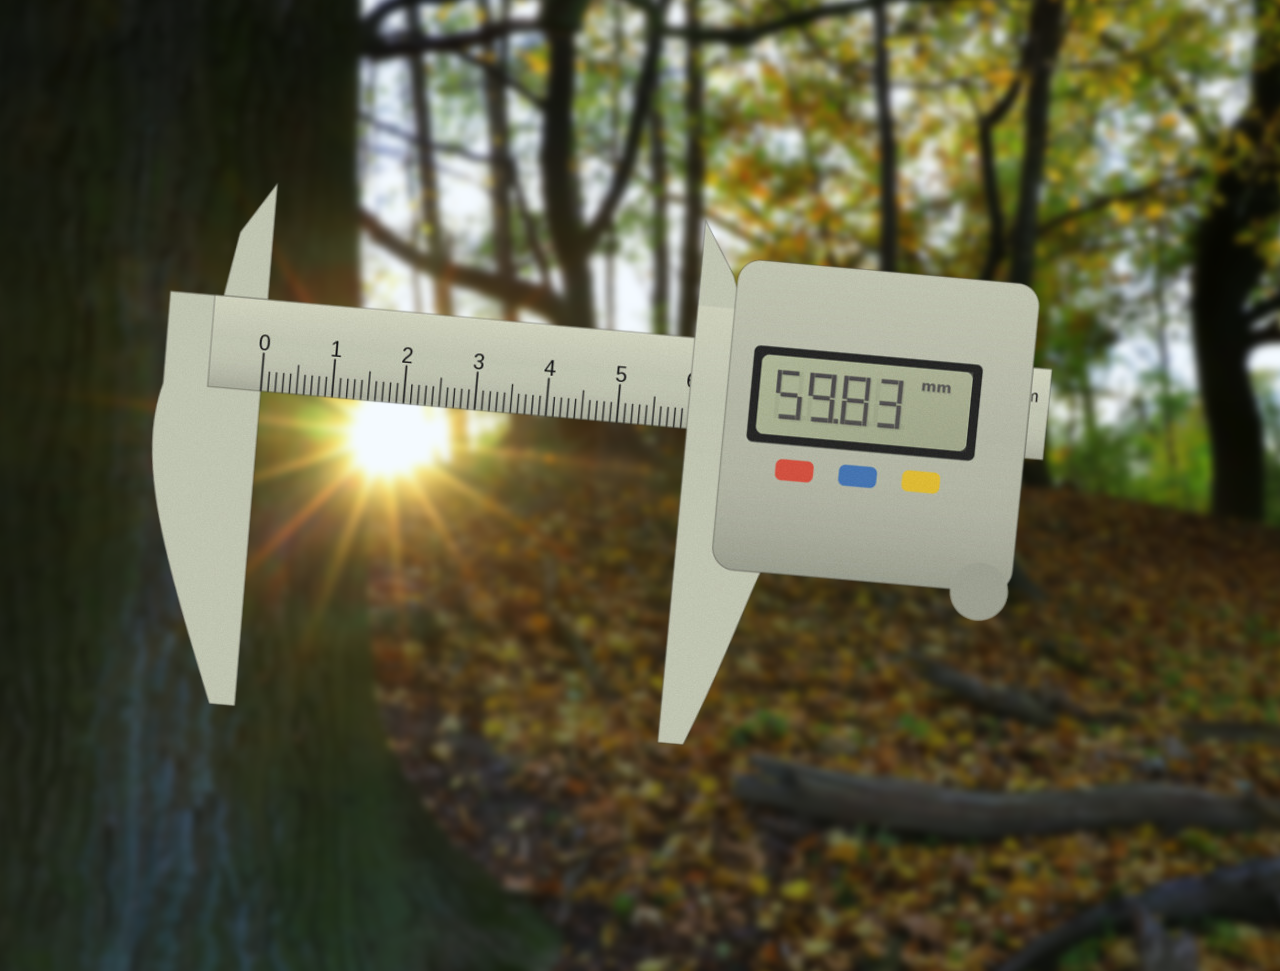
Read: 59.83,mm
